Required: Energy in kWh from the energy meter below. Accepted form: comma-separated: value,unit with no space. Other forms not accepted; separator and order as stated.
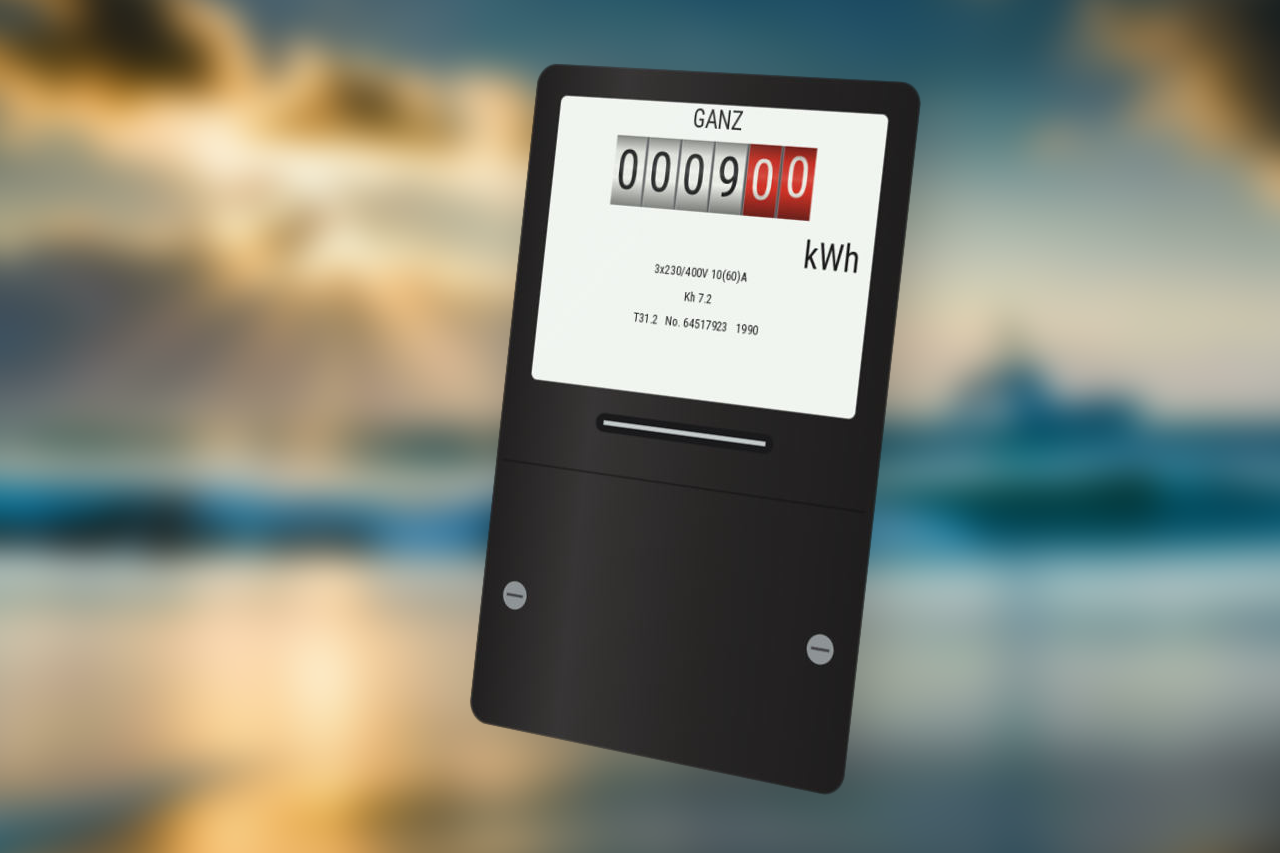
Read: 9.00,kWh
